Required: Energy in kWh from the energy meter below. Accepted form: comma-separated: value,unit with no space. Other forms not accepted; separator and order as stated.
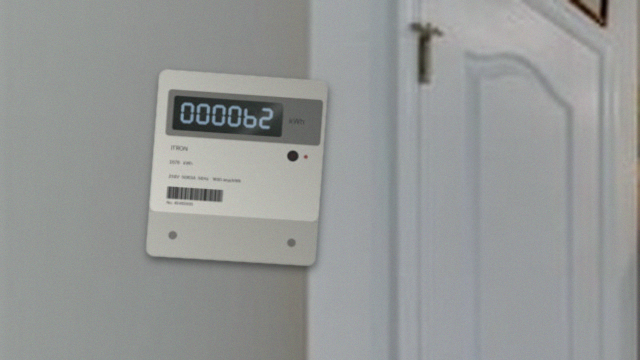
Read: 62,kWh
